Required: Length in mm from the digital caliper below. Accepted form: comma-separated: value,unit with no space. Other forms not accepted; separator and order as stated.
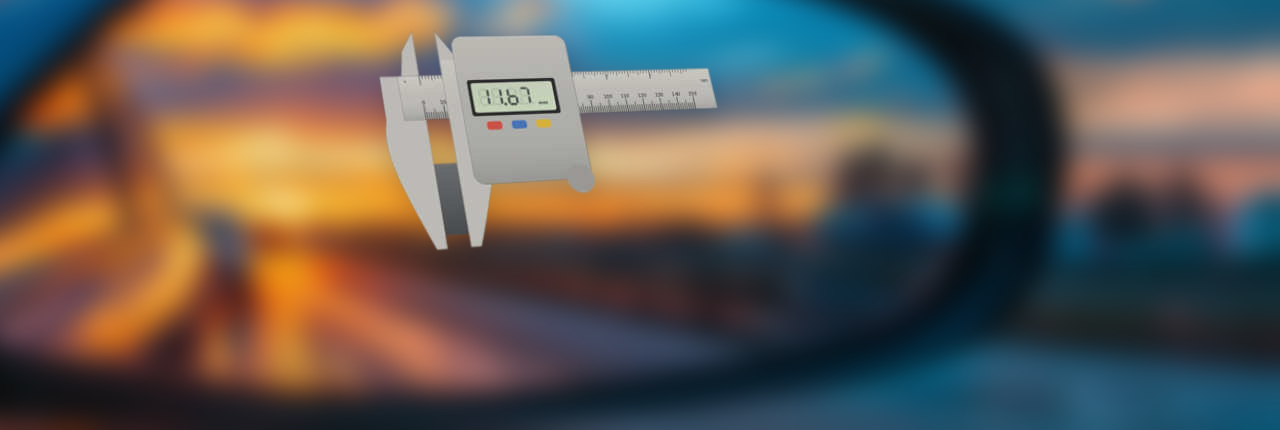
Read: 11.67,mm
